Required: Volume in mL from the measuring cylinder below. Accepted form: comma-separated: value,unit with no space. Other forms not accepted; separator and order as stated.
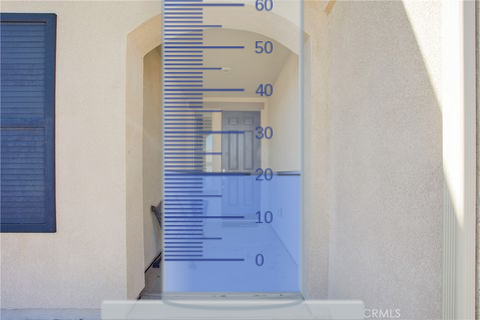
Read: 20,mL
